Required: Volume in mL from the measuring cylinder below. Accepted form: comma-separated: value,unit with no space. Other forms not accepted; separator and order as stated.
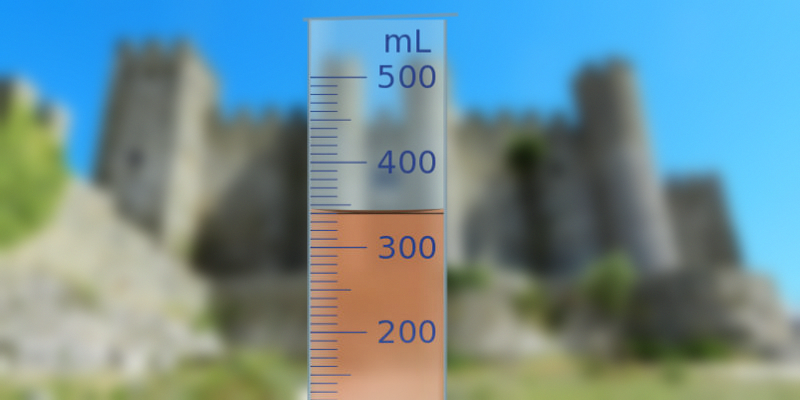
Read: 340,mL
